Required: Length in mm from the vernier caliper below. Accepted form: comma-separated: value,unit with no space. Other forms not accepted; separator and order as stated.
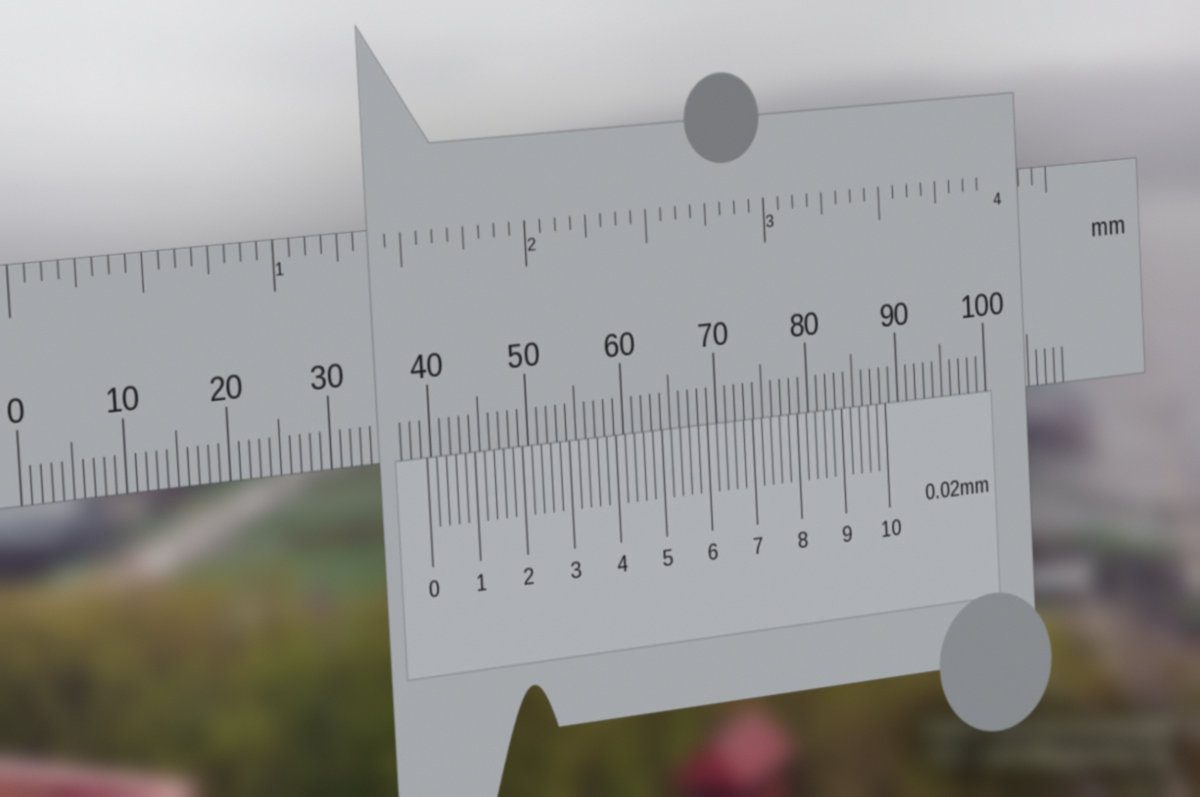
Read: 39.6,mm
